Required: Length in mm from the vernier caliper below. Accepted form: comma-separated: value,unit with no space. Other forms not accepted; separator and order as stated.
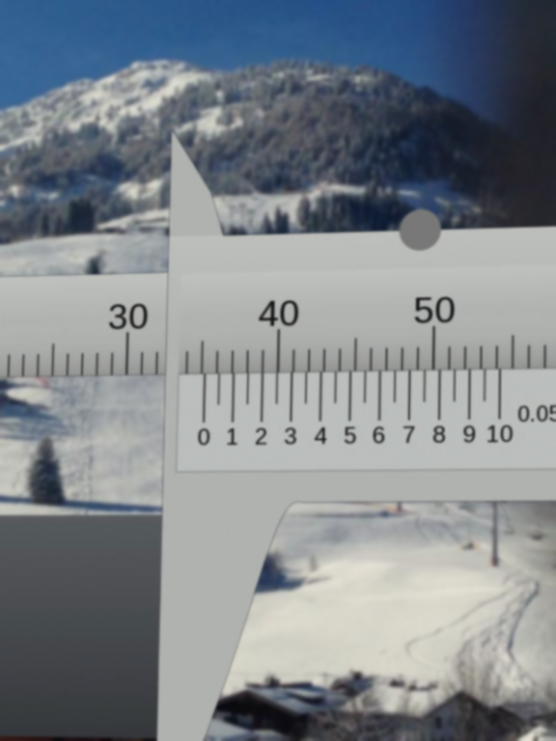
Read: 35.2,mm
